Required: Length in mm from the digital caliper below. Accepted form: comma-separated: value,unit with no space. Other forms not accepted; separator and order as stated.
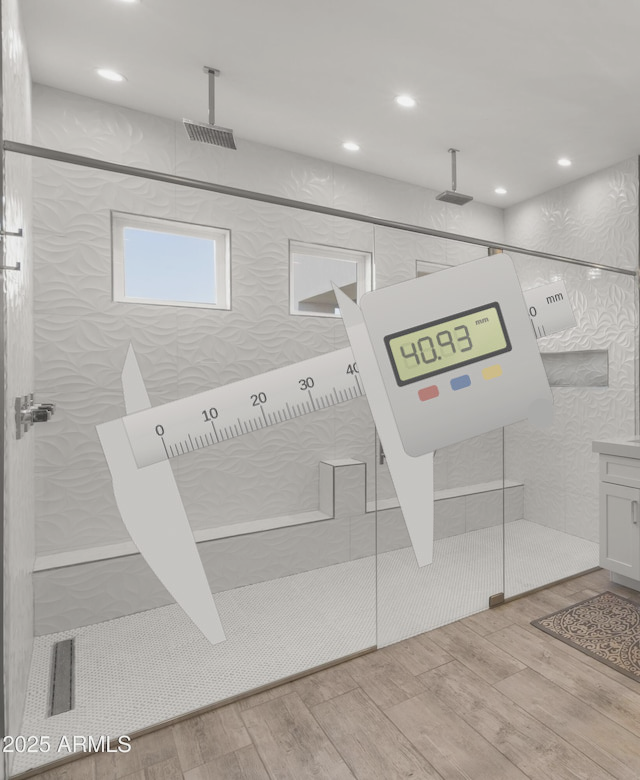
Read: 40.93,mm
